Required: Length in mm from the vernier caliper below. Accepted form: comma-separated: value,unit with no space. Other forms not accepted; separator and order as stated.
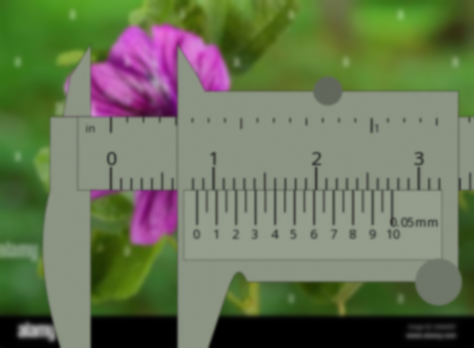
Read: 8.4,mm
